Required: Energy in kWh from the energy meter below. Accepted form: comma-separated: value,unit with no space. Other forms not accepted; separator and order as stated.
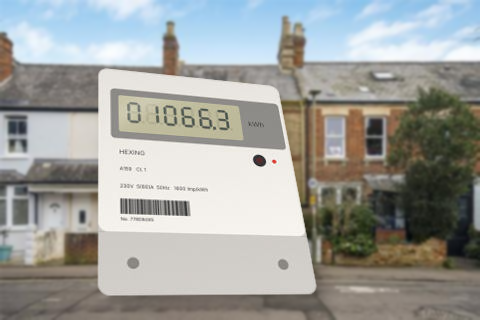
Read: 1066.3,kWh
